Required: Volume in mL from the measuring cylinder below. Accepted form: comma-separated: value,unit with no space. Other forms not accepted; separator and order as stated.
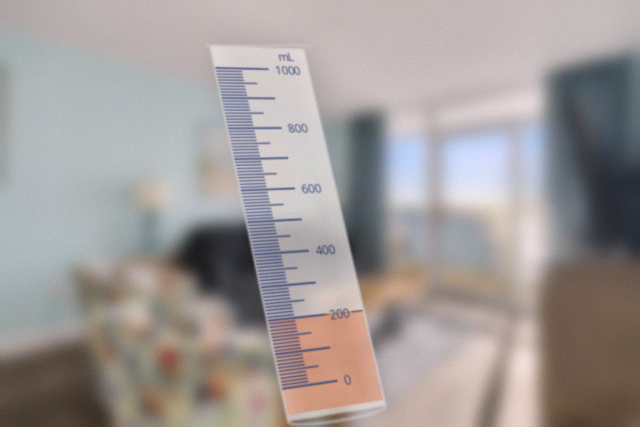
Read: 200,mL
